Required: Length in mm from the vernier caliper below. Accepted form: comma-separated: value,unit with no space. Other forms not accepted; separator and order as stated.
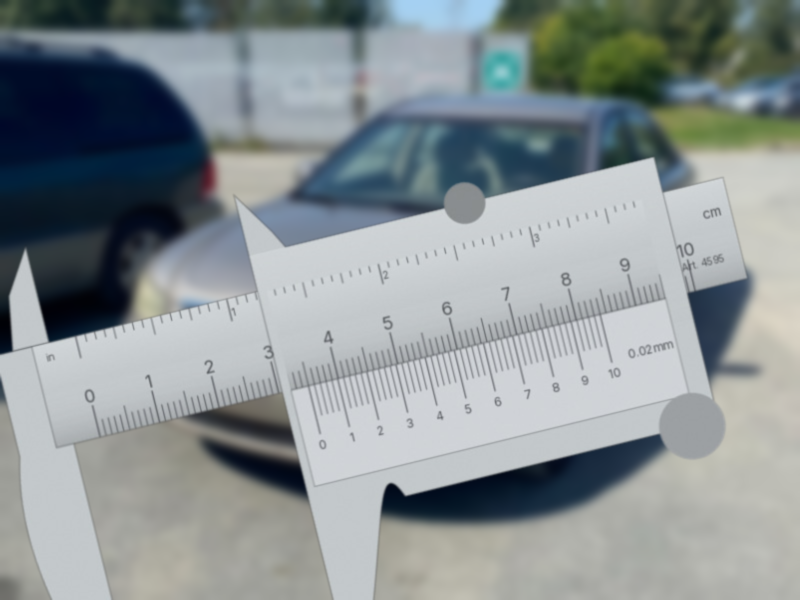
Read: 35.0,mm
